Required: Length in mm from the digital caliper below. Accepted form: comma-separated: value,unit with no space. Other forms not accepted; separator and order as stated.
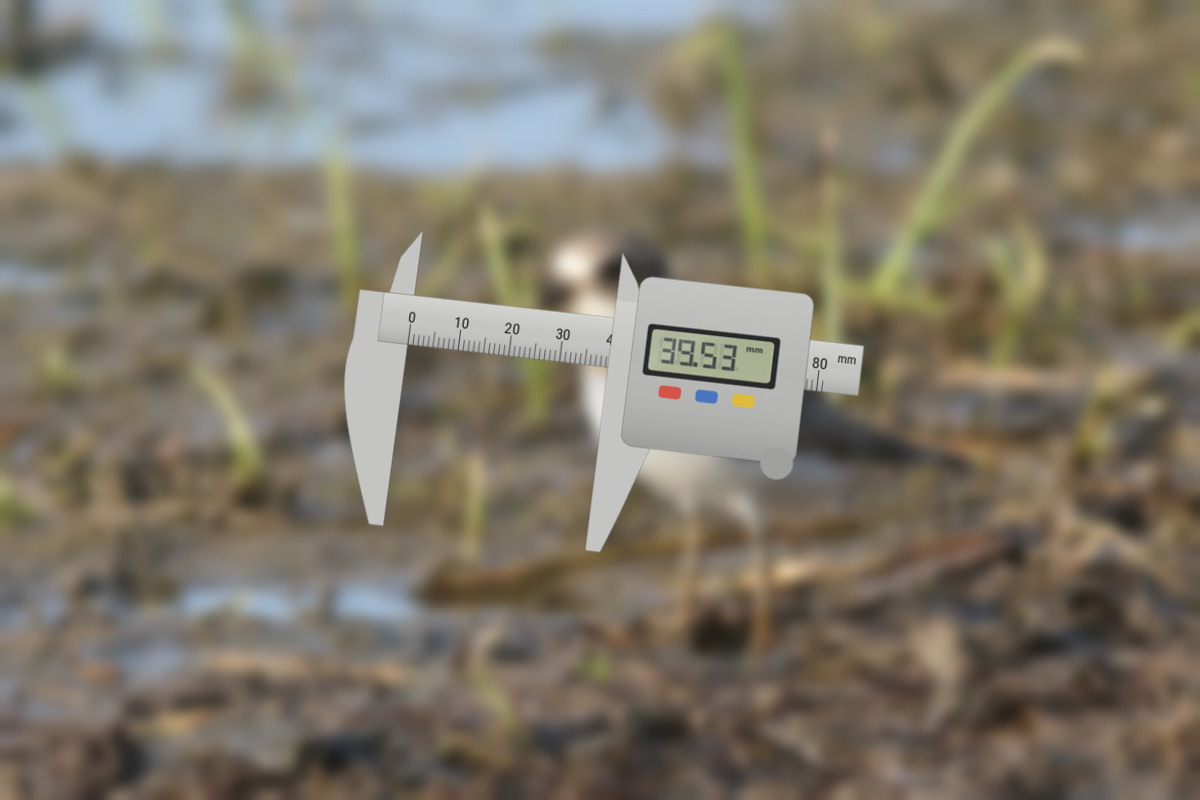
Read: 39.53,mm
